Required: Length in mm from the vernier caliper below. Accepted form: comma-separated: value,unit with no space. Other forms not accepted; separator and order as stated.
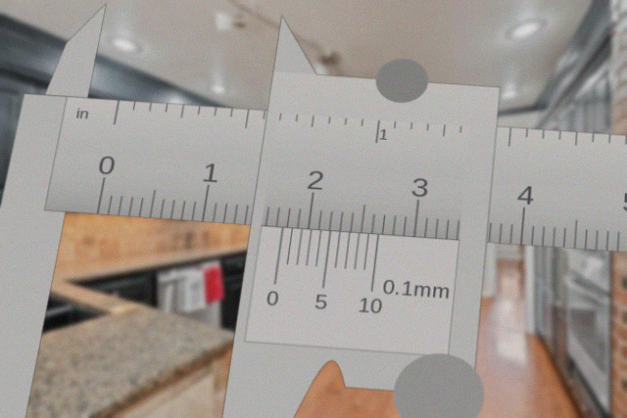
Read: 17.6,mm
